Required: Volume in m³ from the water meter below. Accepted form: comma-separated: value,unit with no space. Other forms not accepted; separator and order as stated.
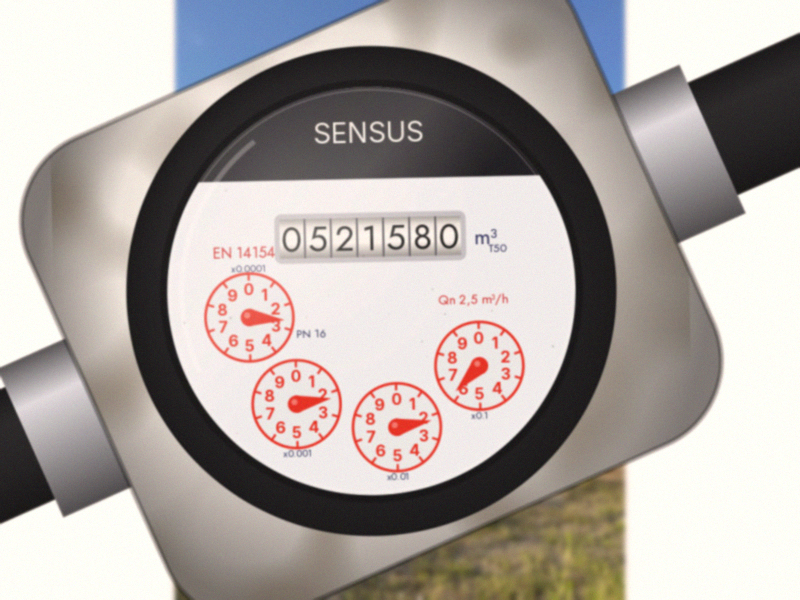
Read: 521580.6222,m³
